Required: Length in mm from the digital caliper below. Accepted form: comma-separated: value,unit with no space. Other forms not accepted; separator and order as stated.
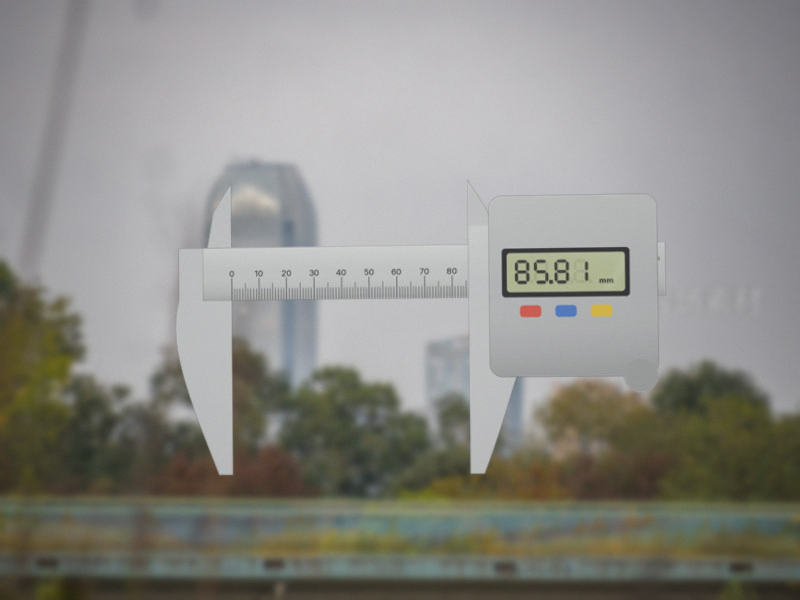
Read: 85.81,mm
